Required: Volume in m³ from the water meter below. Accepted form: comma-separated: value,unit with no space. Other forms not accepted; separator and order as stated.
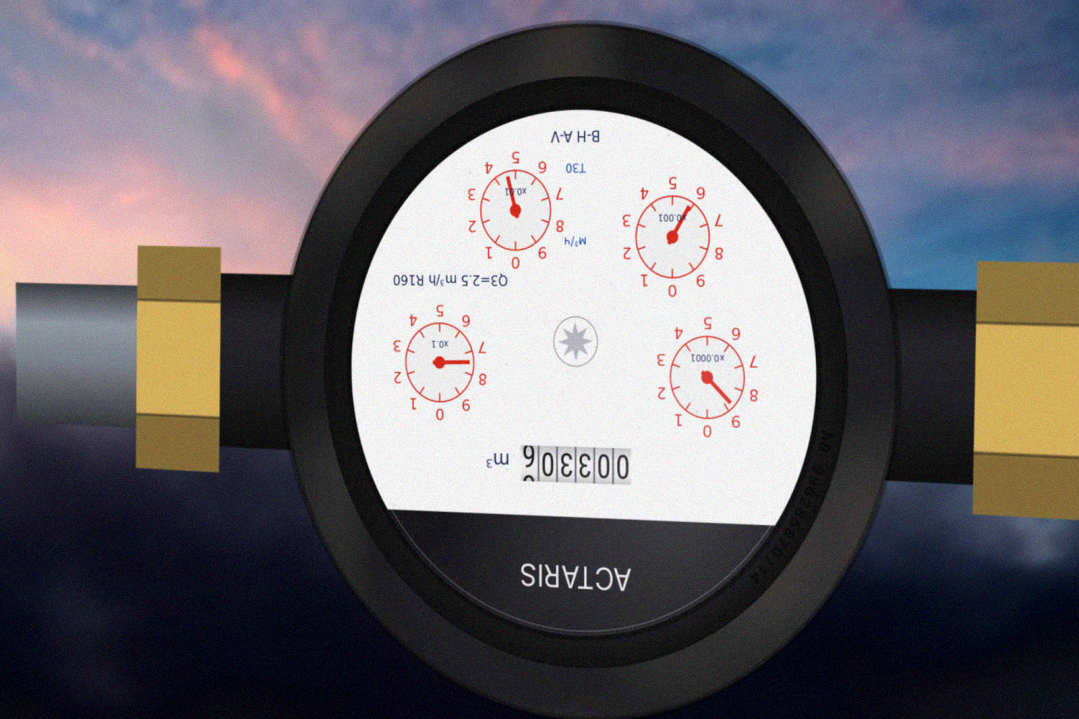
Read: 3305.7458,m³
